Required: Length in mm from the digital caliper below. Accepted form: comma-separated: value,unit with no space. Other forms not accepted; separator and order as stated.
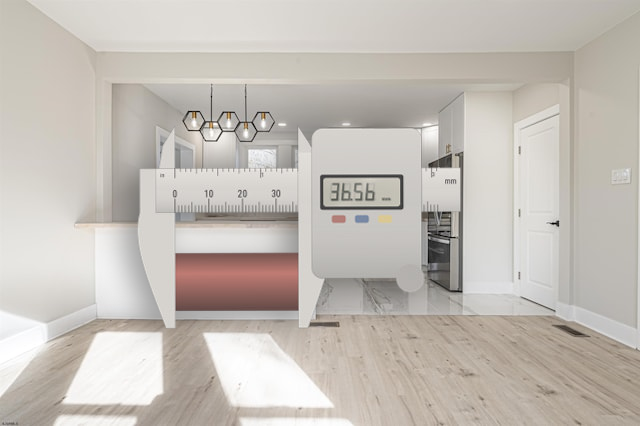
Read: 36.56,mm
